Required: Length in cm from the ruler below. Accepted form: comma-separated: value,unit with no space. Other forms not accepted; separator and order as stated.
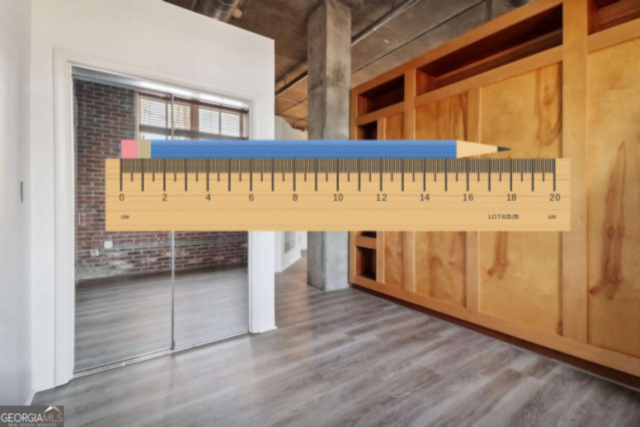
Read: 18,cm
